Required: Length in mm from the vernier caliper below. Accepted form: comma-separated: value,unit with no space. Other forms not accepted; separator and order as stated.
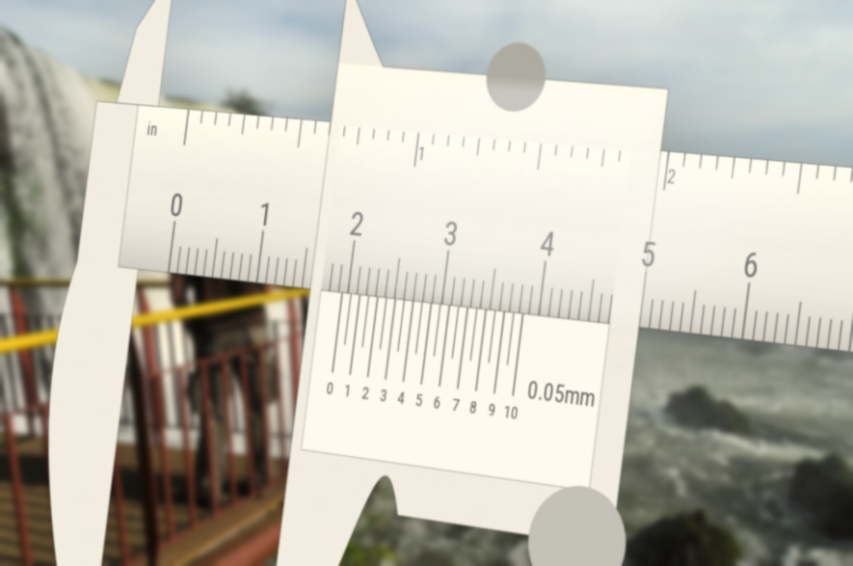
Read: 19.4,mm
